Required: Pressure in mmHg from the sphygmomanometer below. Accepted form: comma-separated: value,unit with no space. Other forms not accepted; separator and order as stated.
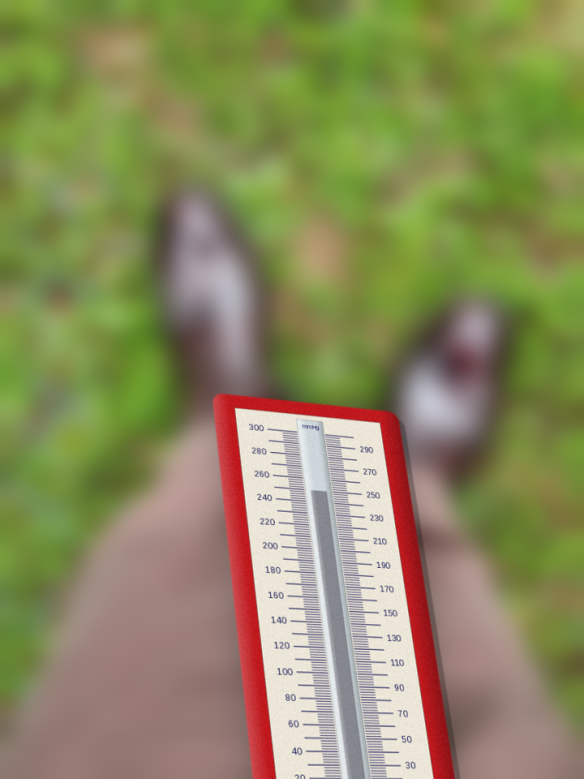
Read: 250,mmHg
